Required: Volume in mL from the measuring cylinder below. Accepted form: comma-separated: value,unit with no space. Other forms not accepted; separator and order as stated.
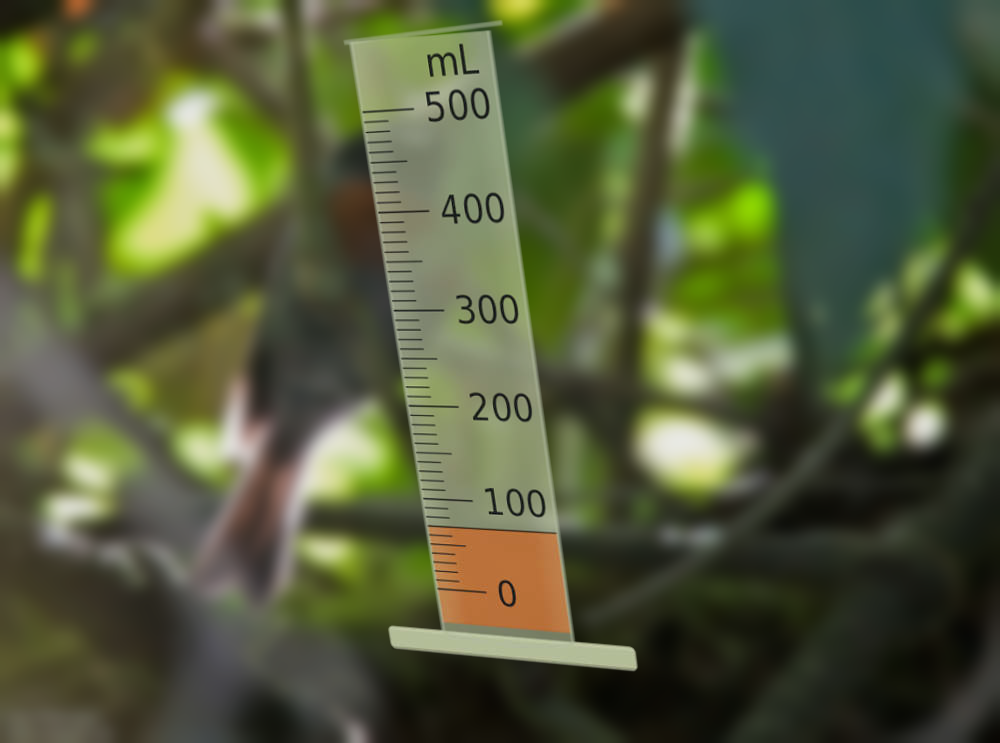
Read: 70,mL
